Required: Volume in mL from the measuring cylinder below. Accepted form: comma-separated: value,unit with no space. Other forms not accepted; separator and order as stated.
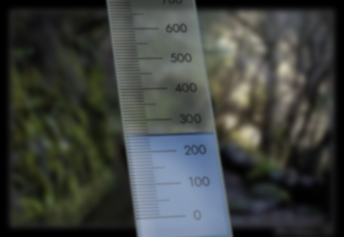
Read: 250,mL
